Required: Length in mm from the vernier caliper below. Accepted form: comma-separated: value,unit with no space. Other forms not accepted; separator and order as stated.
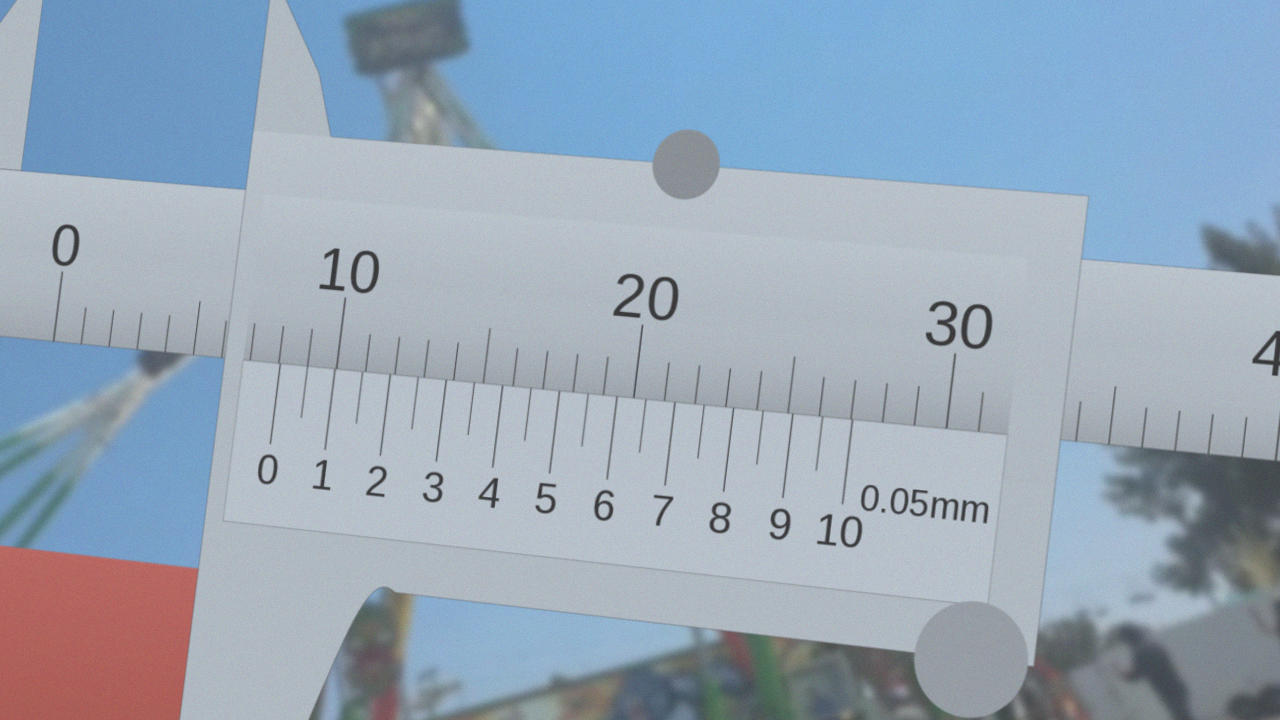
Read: 8.05,mm
